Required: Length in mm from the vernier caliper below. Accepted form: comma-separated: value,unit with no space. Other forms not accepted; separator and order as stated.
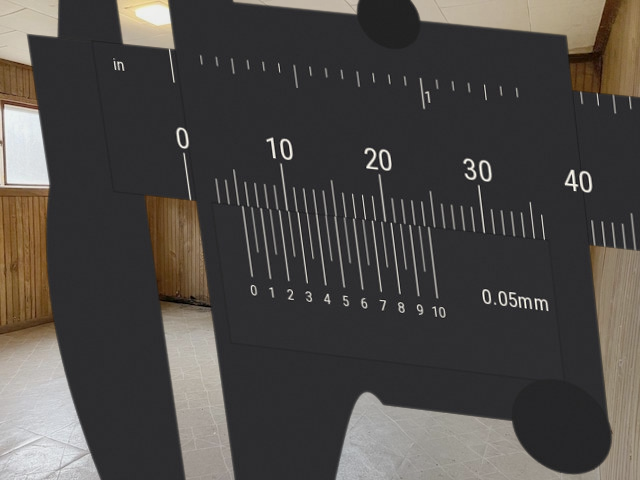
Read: 5.4,mm
